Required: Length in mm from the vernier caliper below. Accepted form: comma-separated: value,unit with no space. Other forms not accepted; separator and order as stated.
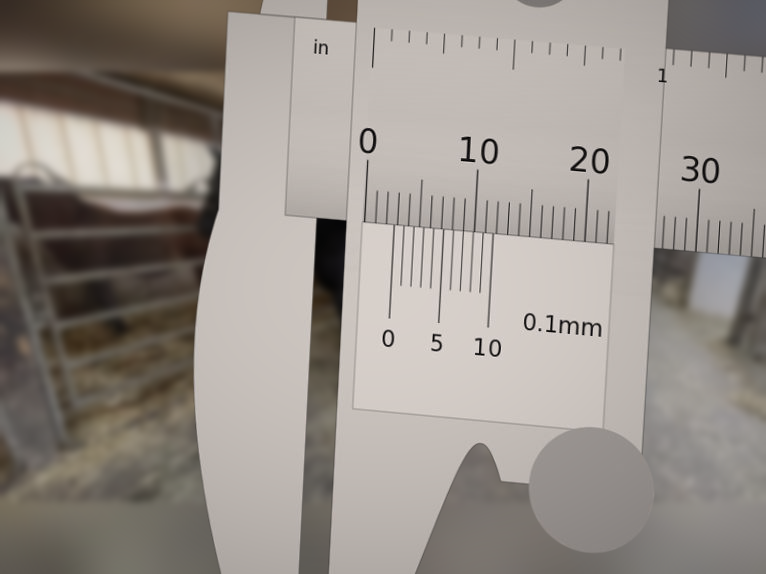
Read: 2.7,mm
